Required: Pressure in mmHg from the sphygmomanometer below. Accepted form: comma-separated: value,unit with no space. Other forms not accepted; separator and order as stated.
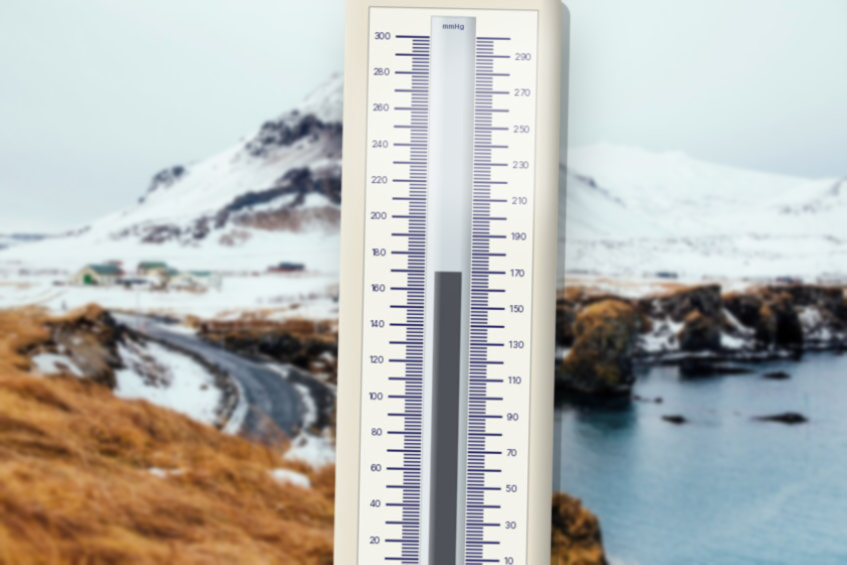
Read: 170,mmHg
